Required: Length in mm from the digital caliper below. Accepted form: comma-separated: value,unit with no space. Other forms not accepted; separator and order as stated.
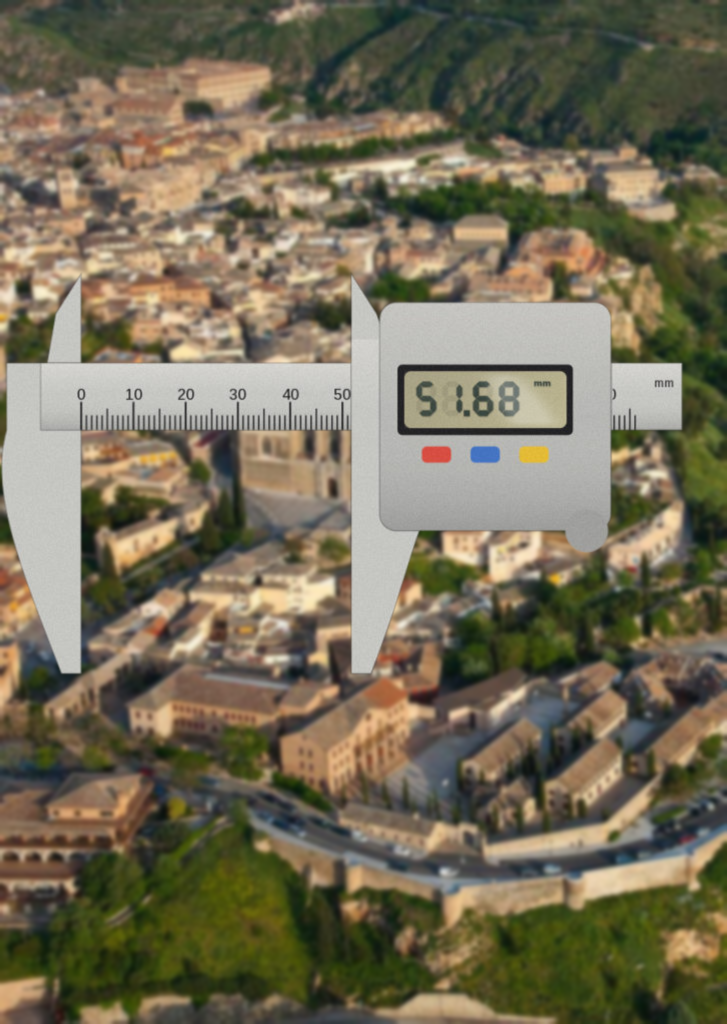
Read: 51.68,mm
